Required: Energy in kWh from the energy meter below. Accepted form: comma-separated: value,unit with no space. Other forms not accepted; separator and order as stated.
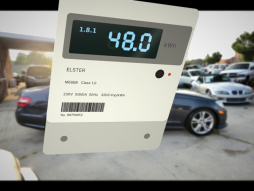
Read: 48.0,kWh
